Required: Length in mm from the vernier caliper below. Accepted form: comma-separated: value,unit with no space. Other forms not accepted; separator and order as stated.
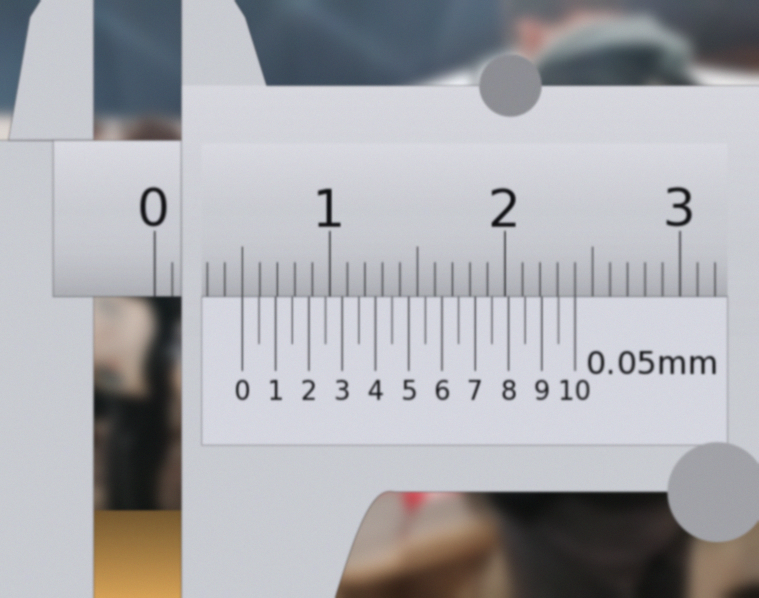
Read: 5.0,mm
